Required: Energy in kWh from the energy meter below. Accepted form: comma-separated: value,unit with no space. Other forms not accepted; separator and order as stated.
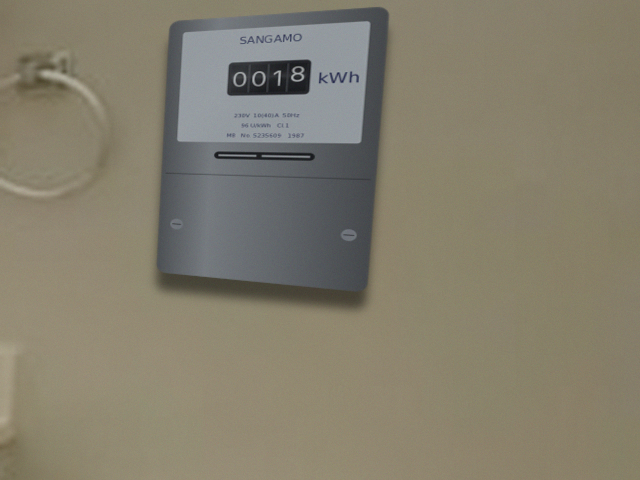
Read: 18,kWh
